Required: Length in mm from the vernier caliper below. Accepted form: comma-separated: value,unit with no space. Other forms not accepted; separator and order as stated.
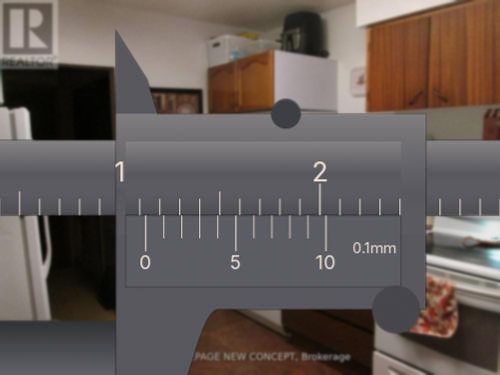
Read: 11.3,mm
